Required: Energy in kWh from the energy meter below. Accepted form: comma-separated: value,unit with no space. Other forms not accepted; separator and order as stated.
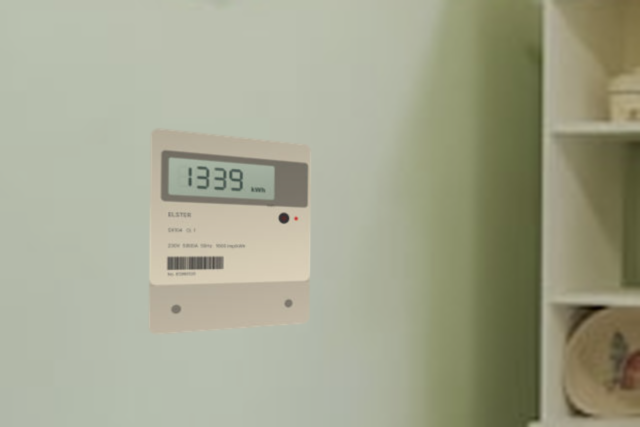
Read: 1339,kWh
